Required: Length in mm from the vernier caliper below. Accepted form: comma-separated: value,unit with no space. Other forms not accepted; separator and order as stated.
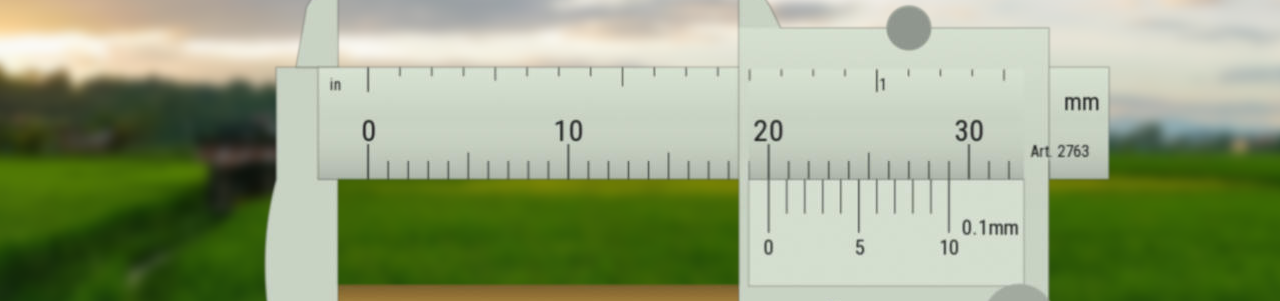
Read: 20.0,mm
